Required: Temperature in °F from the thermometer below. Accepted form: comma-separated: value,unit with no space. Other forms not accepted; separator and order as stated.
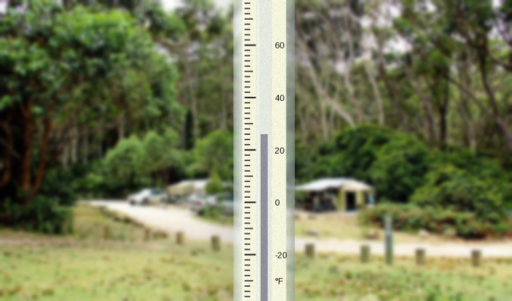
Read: 26,°F
